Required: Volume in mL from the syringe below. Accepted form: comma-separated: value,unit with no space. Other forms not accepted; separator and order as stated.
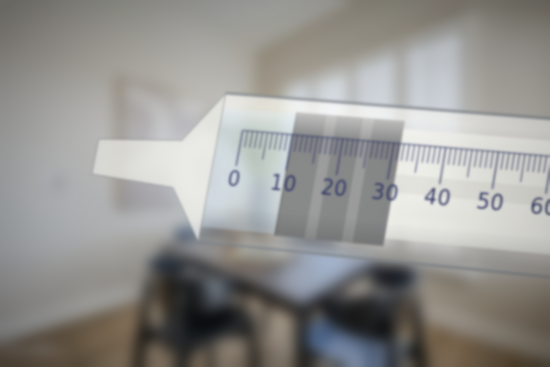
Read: 10,mL
